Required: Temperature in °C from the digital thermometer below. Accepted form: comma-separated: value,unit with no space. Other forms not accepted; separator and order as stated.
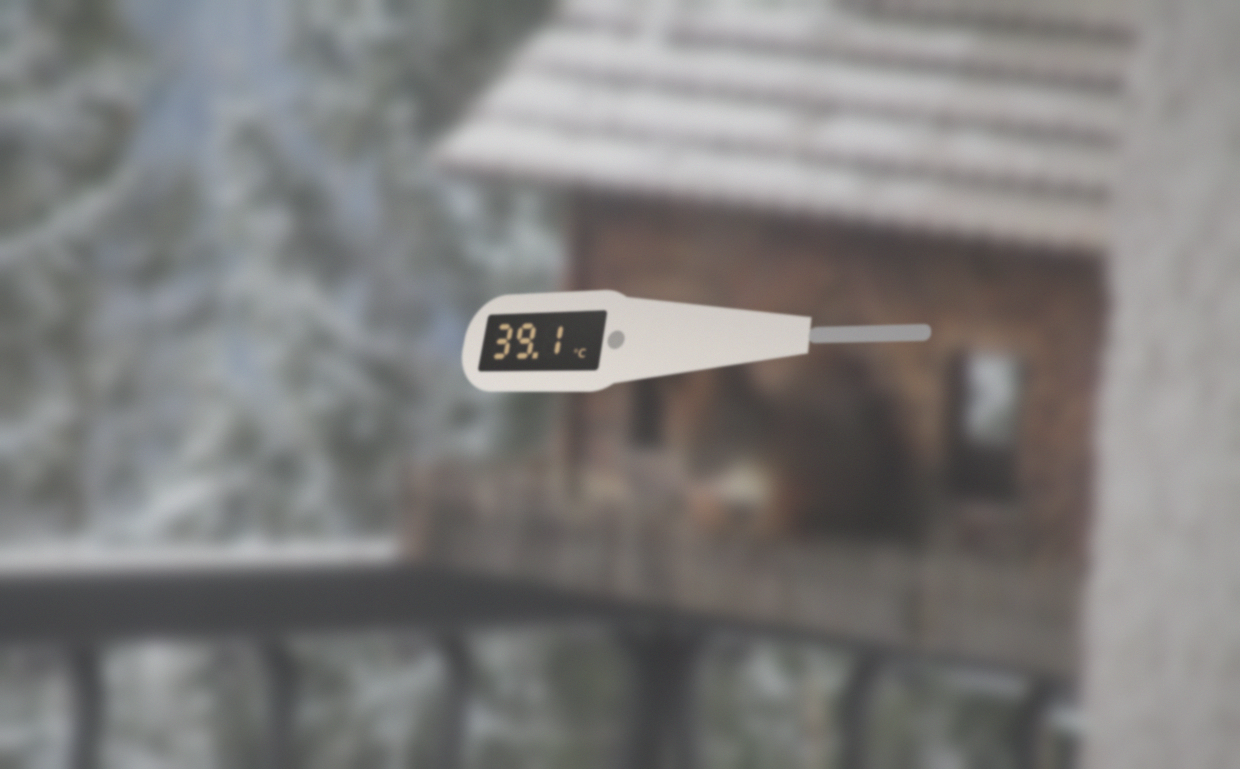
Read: 39.1,°C
